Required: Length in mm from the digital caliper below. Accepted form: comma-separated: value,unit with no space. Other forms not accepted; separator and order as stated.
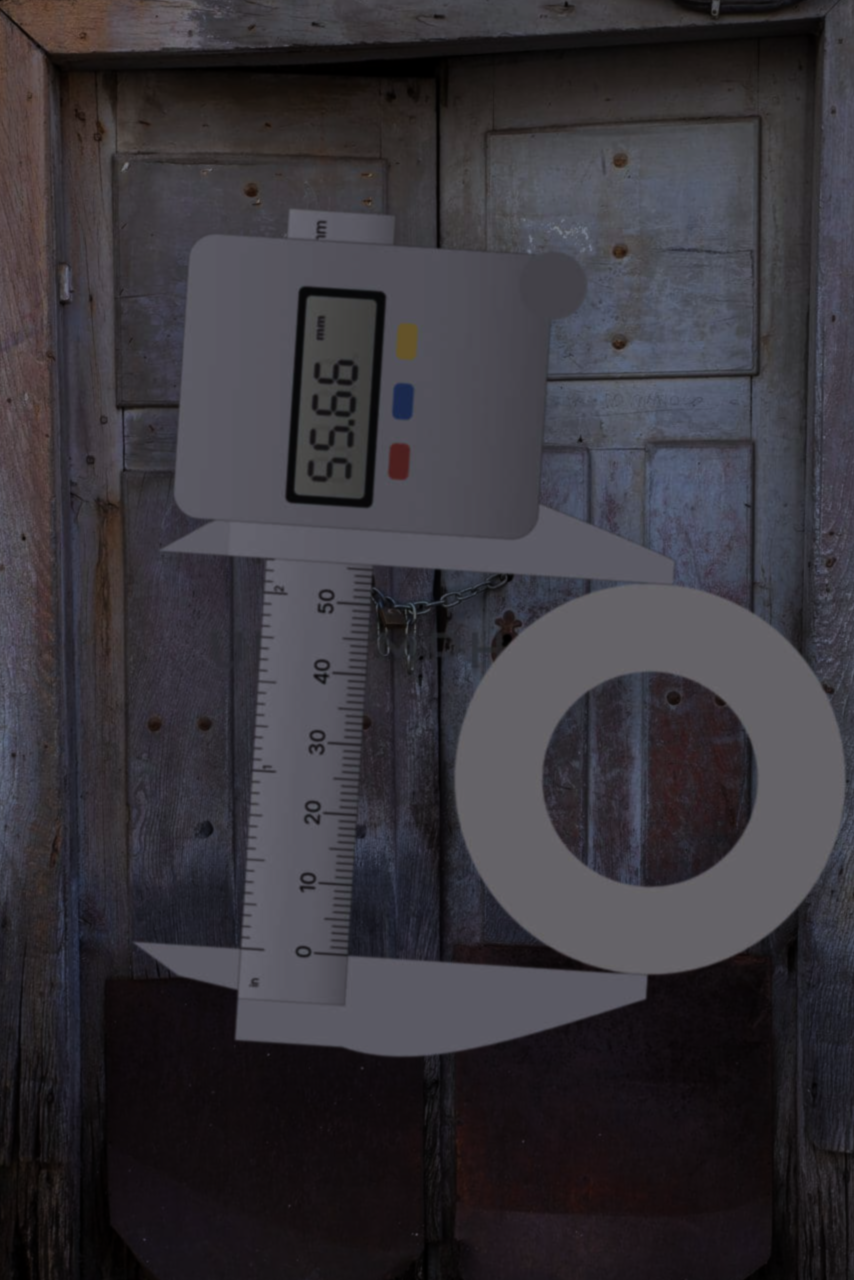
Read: 55.66,mm
